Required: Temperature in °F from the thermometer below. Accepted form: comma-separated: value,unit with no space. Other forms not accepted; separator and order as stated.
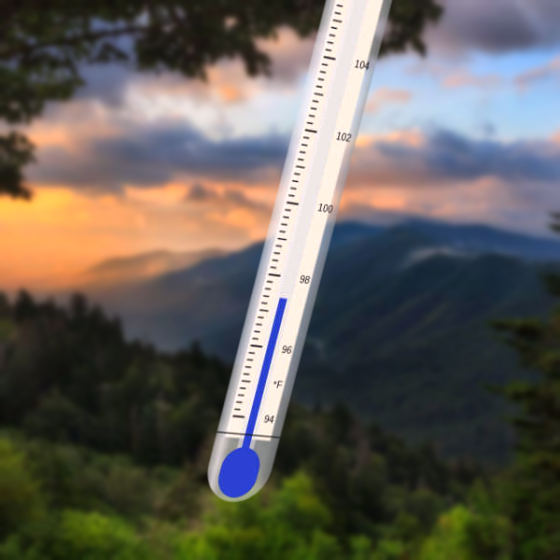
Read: 97.4,°F
